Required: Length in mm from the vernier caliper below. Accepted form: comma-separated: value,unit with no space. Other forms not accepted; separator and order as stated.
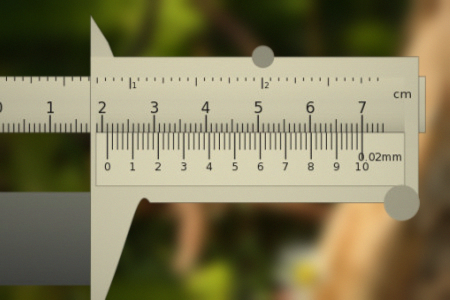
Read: 21.0,mm
